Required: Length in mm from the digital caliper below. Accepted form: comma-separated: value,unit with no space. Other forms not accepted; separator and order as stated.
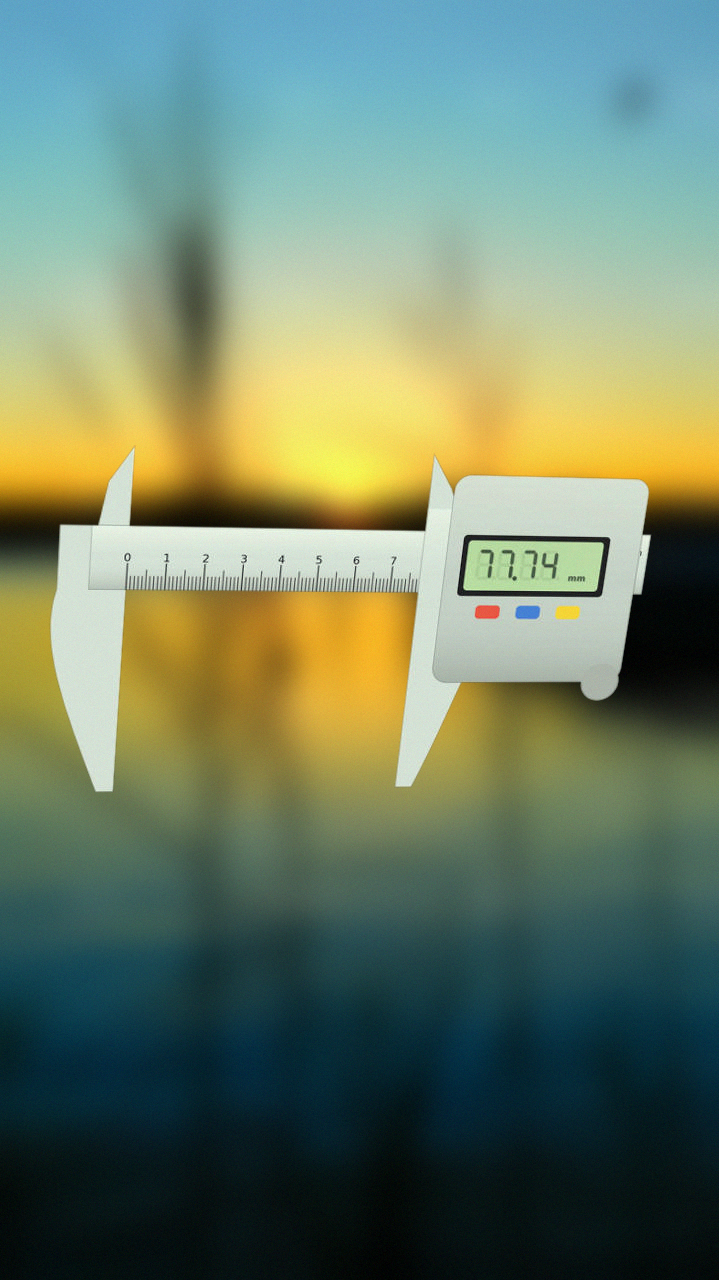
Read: 77.74,mm
